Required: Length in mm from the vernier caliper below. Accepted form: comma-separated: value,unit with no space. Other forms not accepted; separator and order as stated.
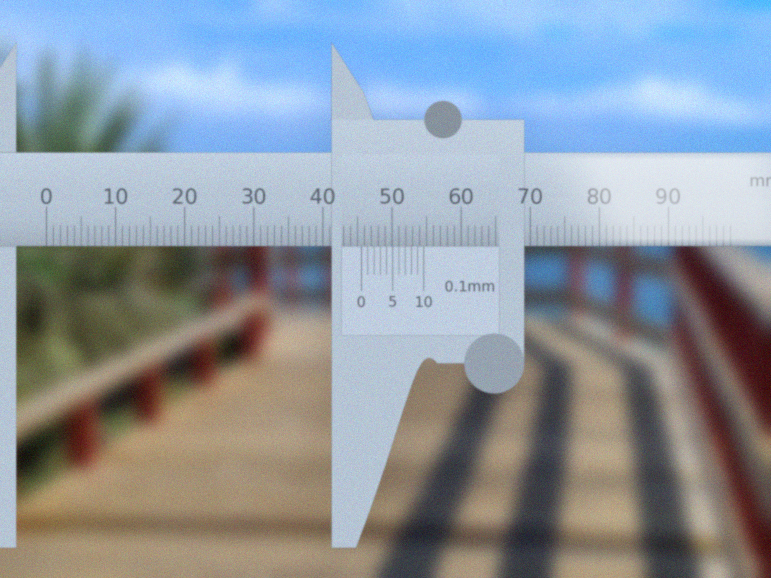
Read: 45.6,mm
